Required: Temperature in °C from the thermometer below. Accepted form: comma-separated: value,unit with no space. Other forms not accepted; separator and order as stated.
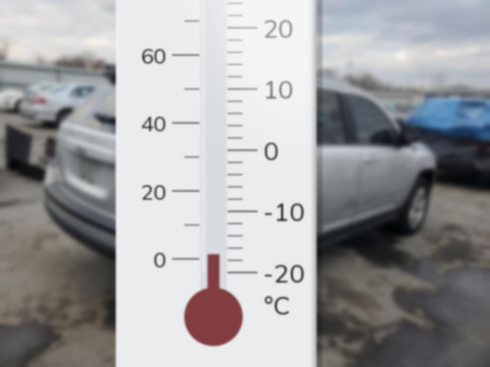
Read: -17,°C
